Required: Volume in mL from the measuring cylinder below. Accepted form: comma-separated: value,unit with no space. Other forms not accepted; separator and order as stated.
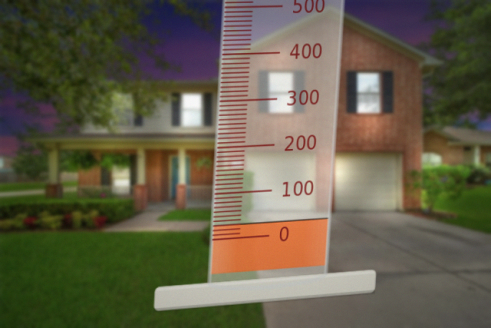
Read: 30,mL
